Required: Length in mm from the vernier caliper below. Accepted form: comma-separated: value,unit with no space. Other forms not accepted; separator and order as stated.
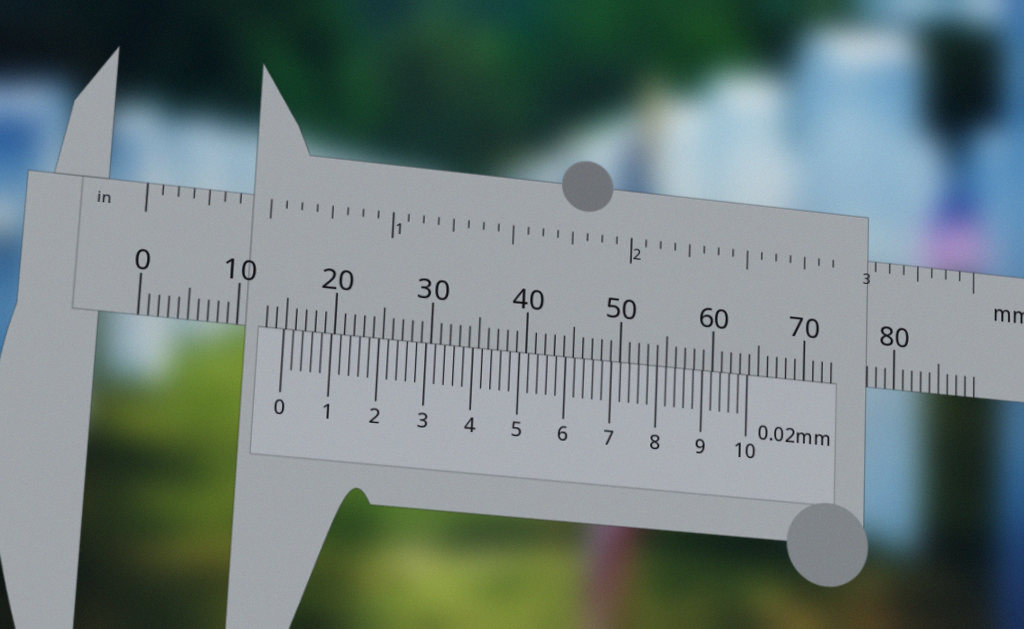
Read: 14.8,mm
